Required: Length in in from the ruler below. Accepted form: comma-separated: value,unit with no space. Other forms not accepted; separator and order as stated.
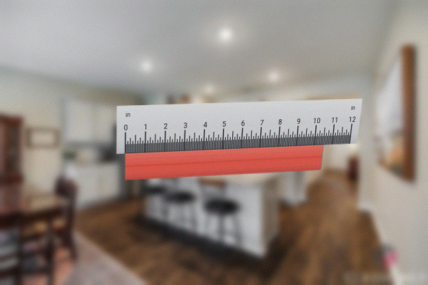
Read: 10.5,in
